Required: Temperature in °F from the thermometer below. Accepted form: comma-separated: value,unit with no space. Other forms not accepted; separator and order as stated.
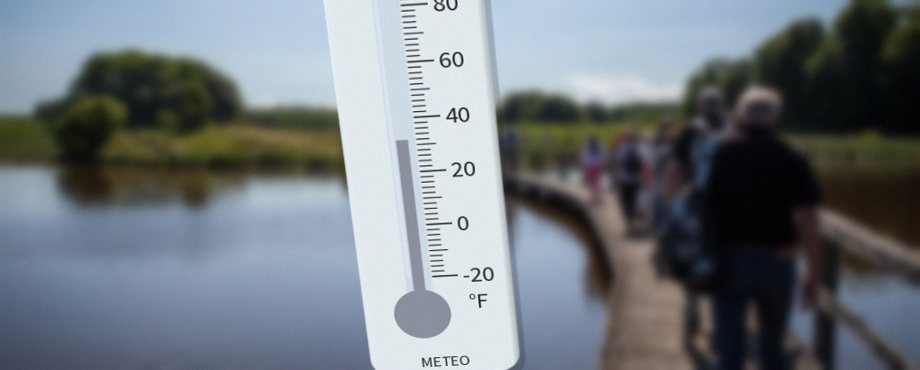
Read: 32,°F
